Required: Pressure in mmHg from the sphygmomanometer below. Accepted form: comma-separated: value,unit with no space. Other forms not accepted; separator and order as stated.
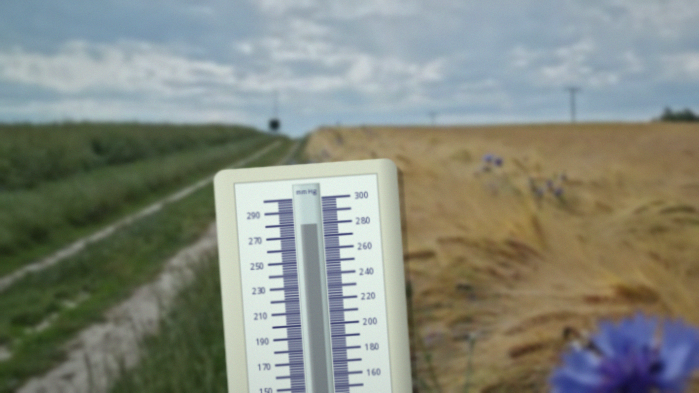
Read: 280,mmHg
